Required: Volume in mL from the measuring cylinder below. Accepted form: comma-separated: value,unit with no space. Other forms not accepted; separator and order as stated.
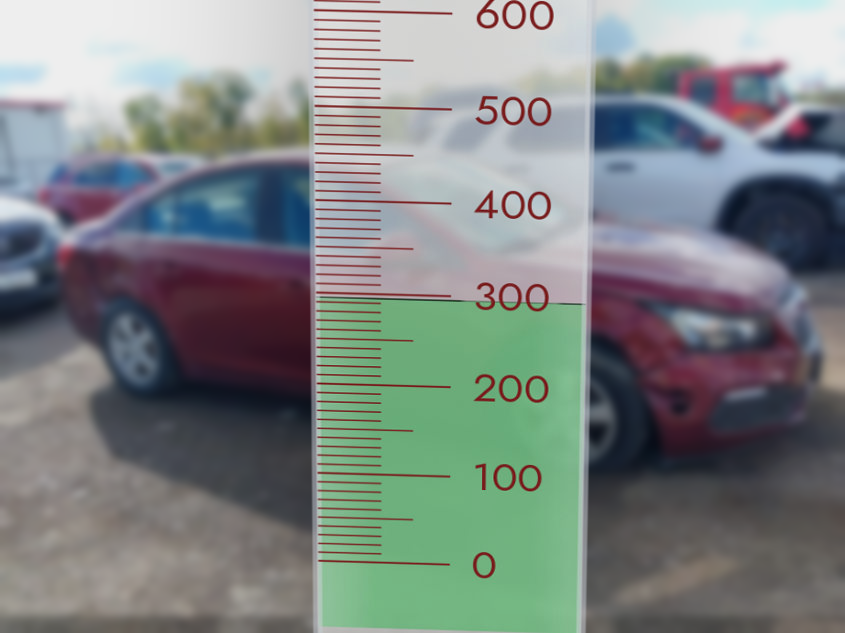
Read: 295,mL
